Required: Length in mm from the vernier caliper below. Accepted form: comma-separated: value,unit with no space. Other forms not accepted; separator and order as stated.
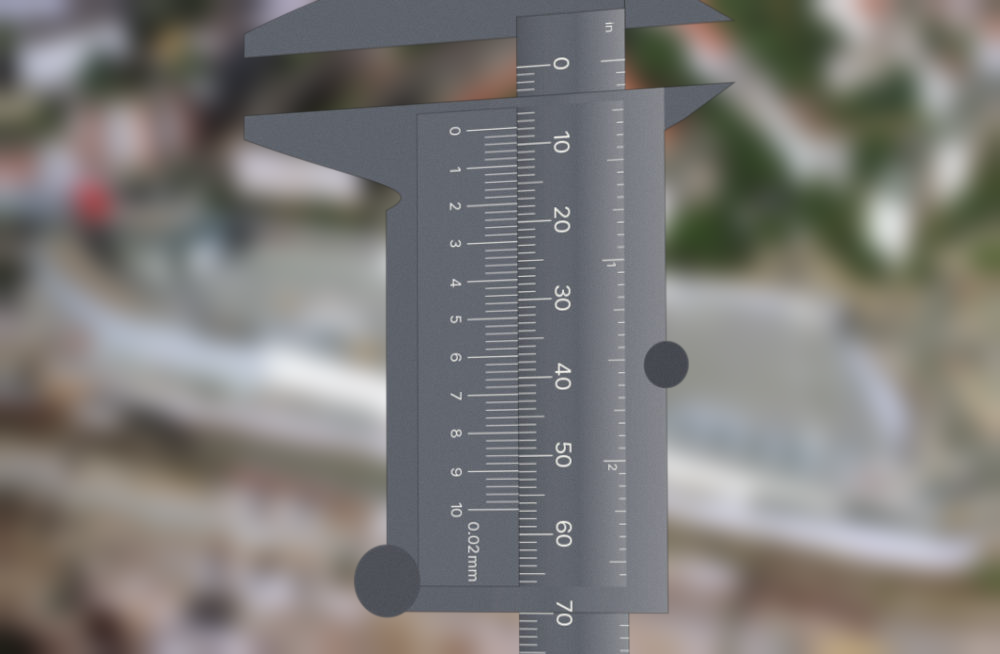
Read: 7.8,mm
